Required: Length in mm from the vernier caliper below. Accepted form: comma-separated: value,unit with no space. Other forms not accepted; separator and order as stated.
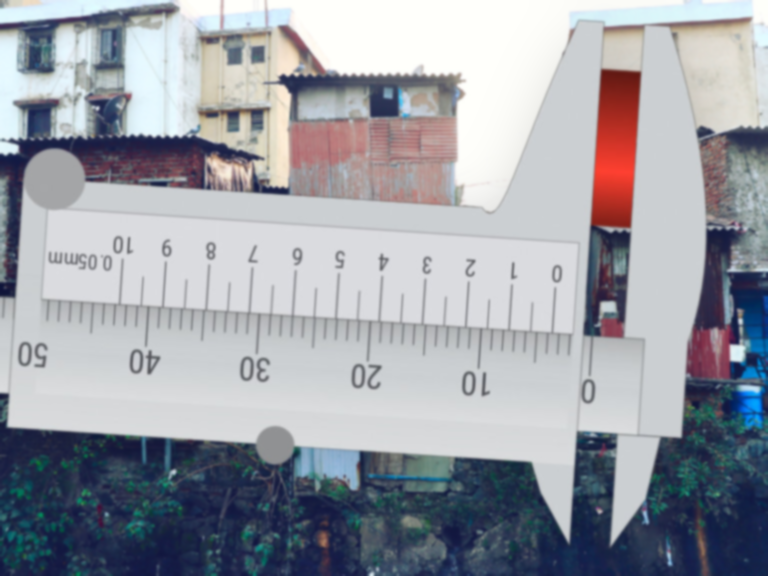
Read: 3.6,mm
